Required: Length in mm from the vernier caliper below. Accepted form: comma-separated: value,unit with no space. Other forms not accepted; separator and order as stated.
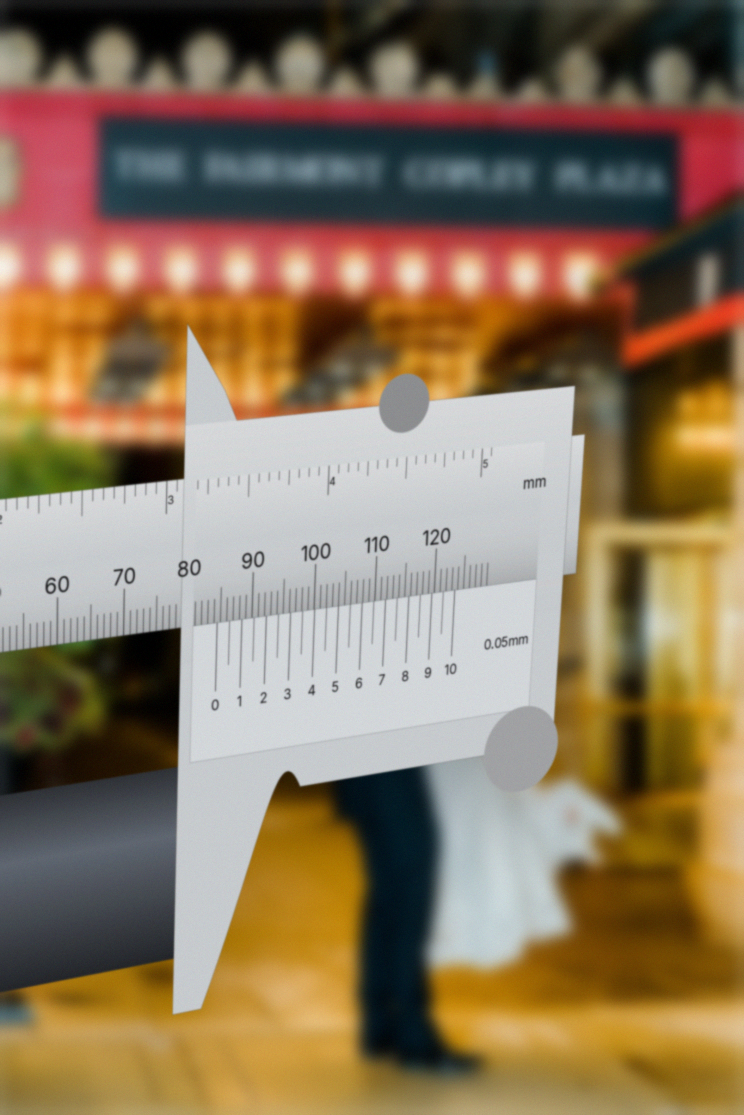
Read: 84.5,mm
